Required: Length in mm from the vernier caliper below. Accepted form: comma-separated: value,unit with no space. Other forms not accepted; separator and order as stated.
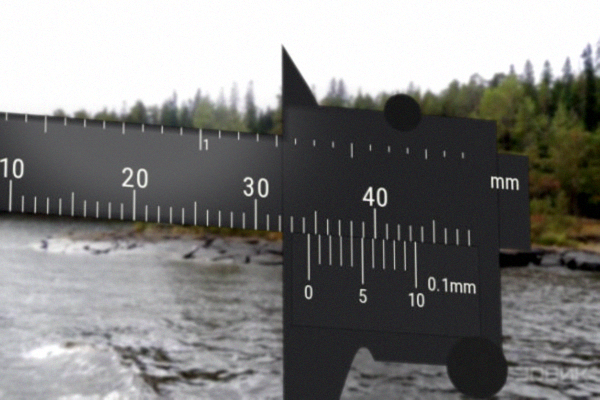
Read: 34.4,mm
